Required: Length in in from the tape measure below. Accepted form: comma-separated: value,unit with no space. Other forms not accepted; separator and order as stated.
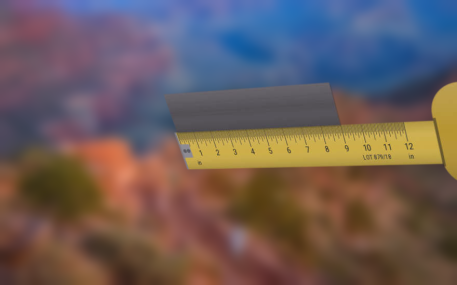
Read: 9,in
